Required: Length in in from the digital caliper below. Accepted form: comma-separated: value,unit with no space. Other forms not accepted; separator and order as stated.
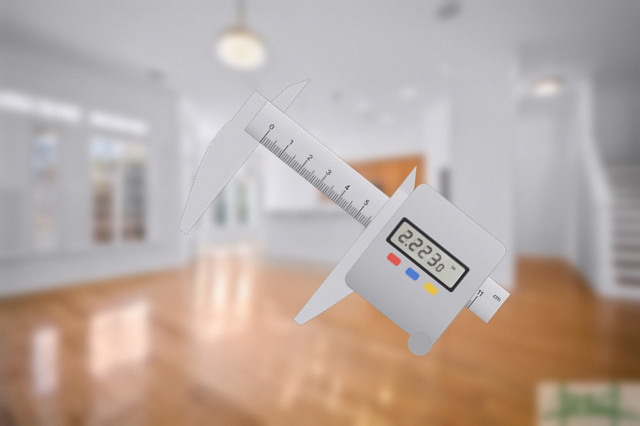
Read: 2.2230,in
